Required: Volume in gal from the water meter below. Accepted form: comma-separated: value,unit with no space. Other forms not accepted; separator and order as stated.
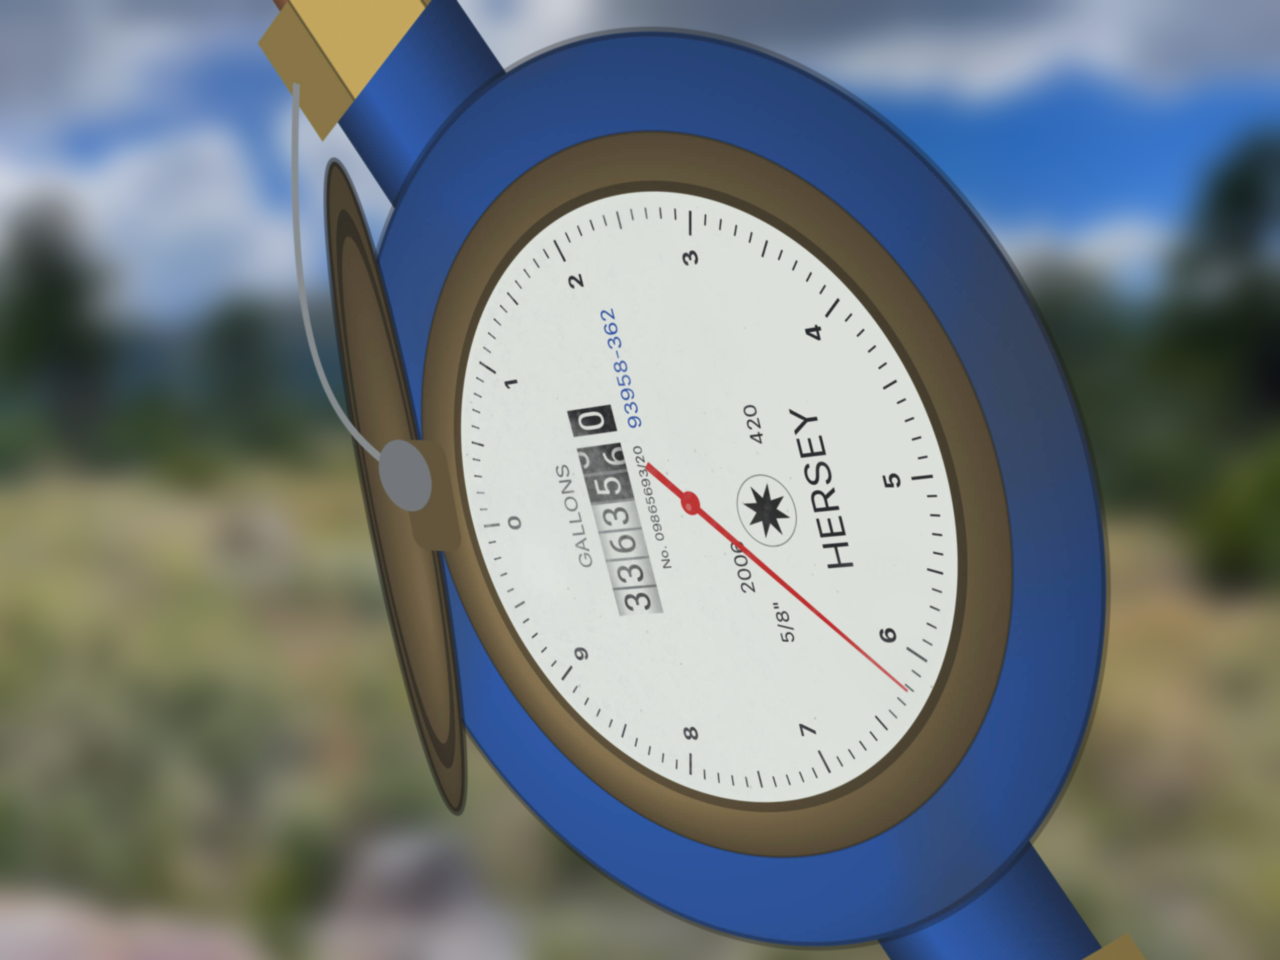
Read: 3363556.2,gal
